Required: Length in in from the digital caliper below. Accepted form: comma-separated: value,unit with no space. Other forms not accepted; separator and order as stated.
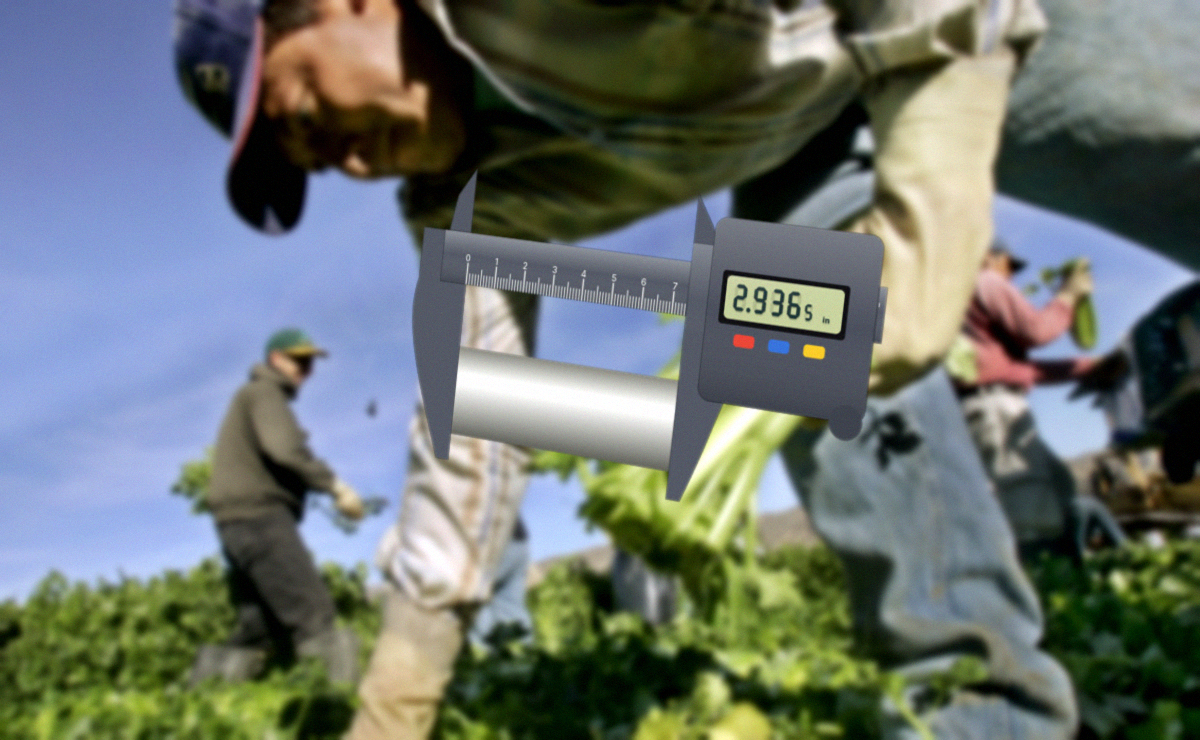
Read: 2.9365,in
